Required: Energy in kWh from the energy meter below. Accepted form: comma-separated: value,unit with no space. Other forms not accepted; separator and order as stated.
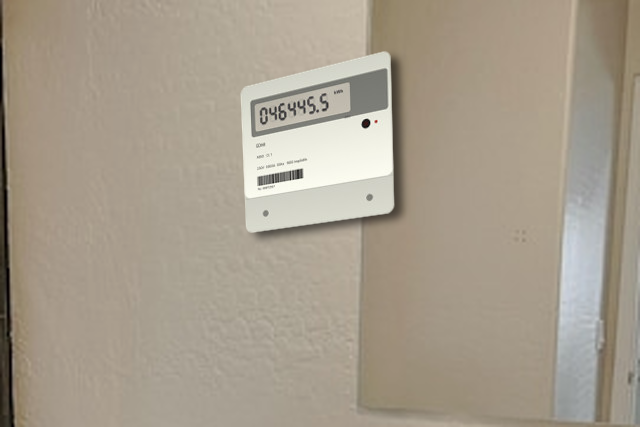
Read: 46445.5,kWh
